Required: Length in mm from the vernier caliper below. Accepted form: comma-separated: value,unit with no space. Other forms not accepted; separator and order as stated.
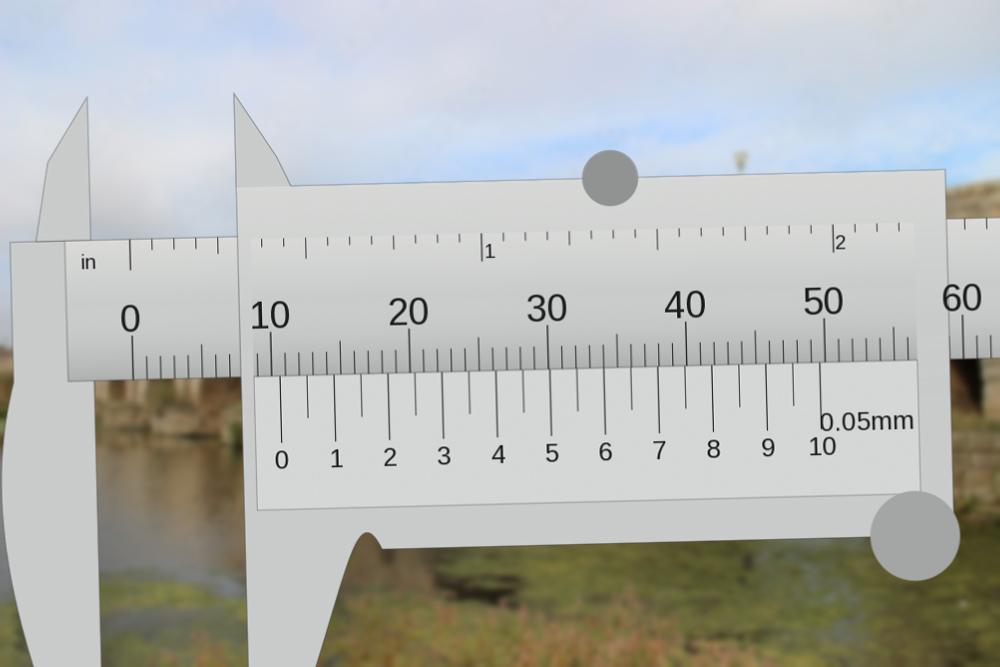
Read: 10.6,mm
